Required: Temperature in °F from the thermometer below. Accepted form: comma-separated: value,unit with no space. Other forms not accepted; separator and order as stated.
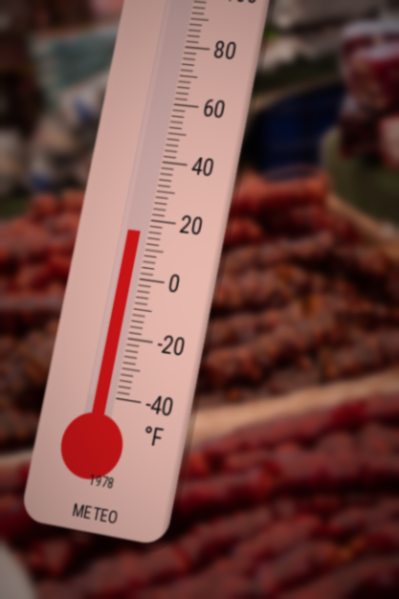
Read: 16,°F
